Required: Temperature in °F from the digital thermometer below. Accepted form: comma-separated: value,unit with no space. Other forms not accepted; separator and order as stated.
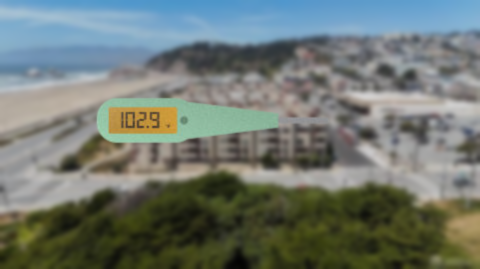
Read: 102.9,°F
